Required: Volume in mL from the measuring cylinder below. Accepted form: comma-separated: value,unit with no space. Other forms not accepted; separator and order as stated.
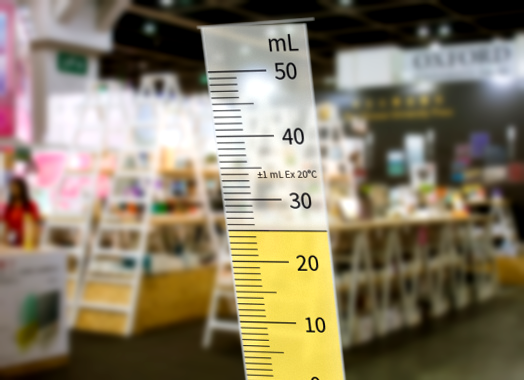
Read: 25,mL
